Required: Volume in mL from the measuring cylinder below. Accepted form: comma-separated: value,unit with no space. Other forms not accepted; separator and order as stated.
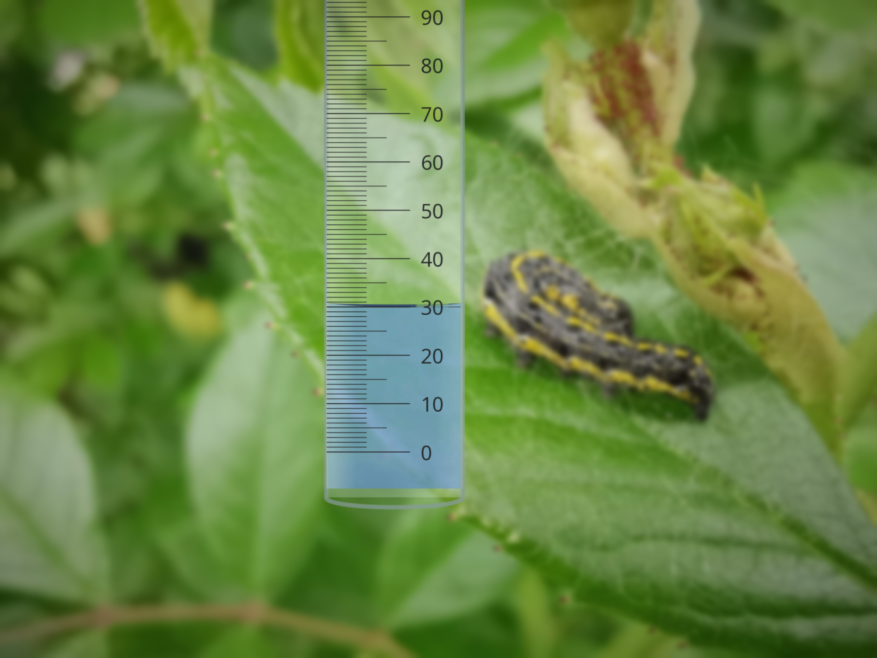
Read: 30,mL
